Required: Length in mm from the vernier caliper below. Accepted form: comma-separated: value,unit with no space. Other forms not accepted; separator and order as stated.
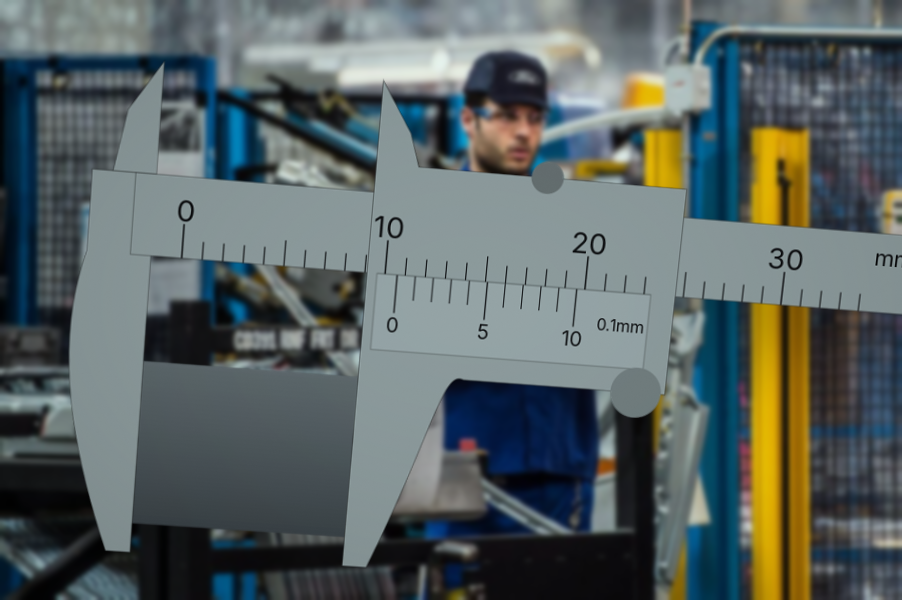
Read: 10.6,mm
